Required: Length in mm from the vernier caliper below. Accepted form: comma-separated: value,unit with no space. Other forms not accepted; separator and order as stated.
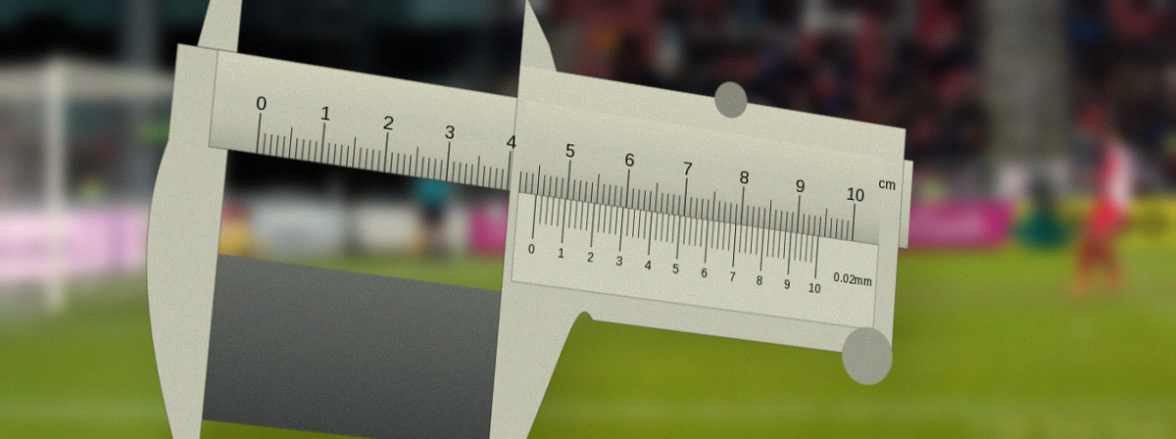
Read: 44.8,mm
